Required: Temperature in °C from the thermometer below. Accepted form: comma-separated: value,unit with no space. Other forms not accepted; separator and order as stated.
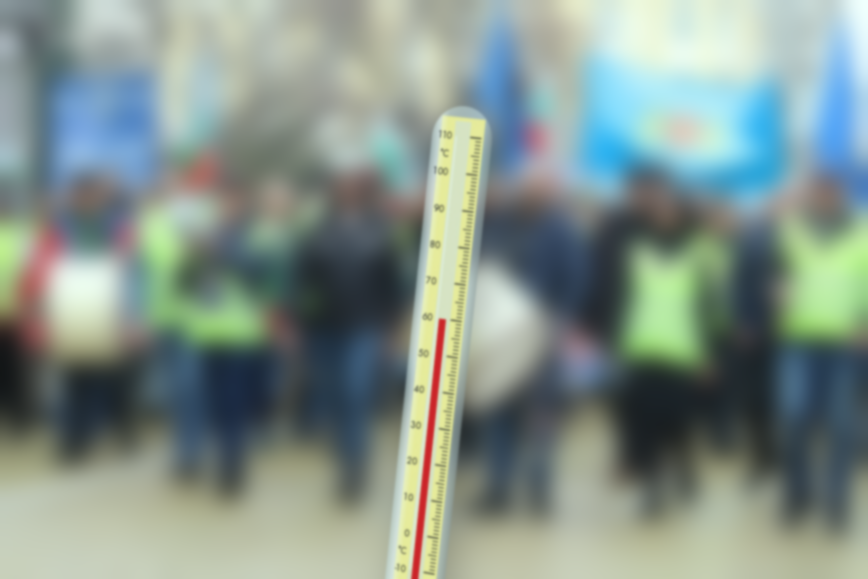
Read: 60,°C
